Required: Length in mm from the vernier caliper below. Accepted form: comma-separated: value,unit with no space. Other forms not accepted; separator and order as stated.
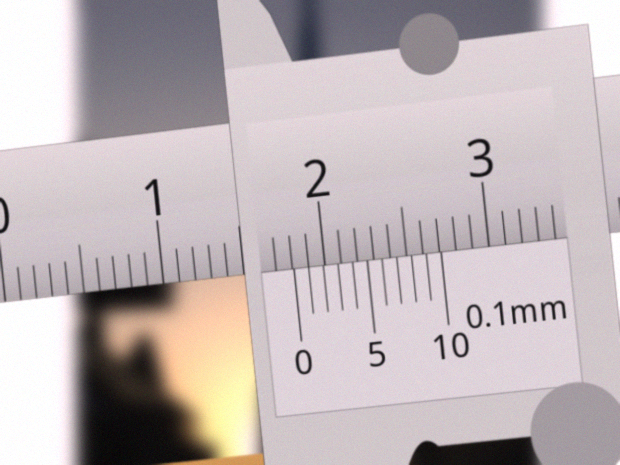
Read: 18.1,mm
